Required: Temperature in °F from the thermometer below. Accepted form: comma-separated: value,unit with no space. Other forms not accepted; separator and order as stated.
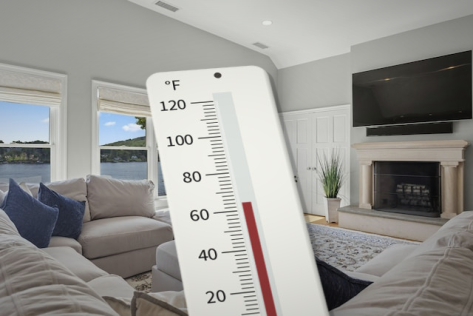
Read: 64,°F
